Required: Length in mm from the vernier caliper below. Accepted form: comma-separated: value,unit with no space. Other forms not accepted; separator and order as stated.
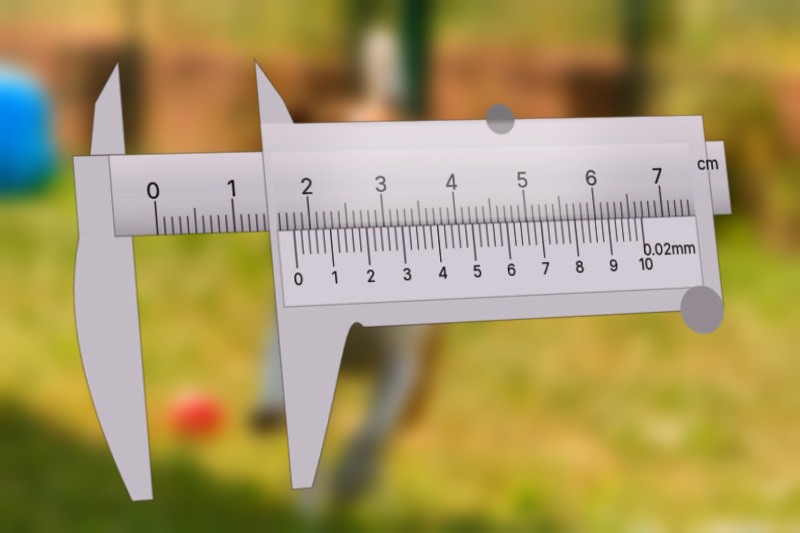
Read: 17.8,mm
